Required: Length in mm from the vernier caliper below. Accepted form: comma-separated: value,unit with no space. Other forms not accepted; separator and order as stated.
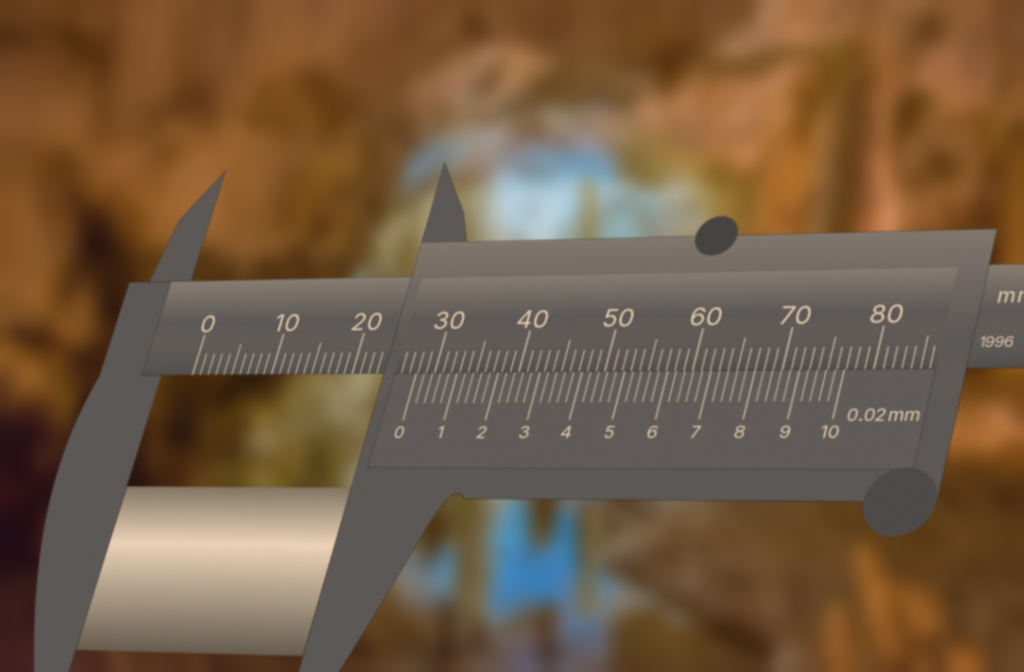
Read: 27.8,mm
